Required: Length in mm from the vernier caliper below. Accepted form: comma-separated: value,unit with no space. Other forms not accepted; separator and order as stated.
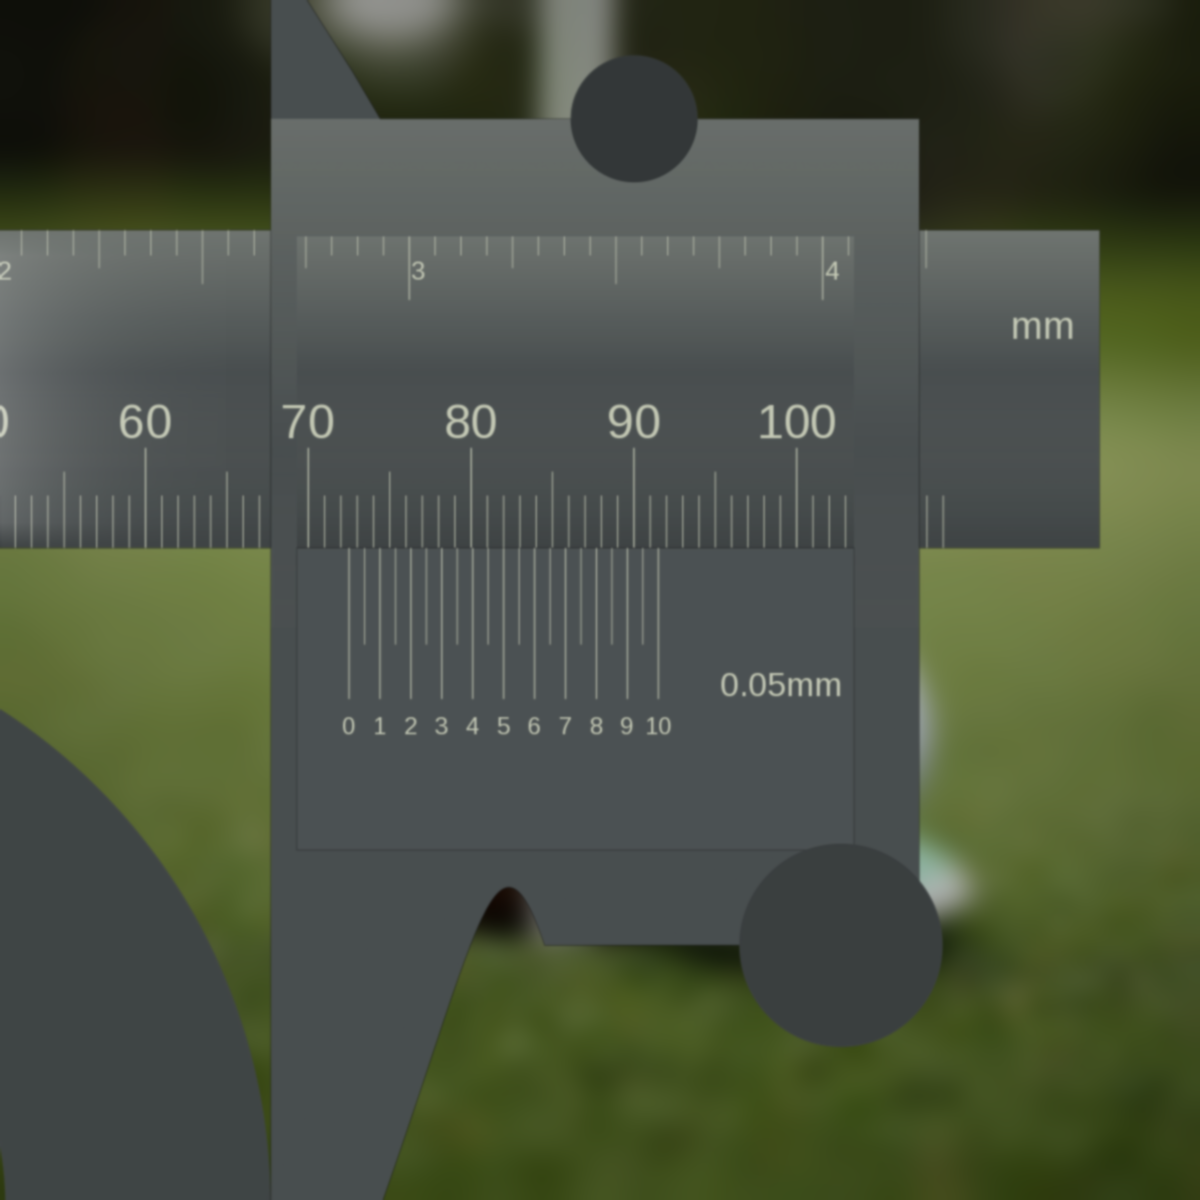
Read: 72.5,mm
